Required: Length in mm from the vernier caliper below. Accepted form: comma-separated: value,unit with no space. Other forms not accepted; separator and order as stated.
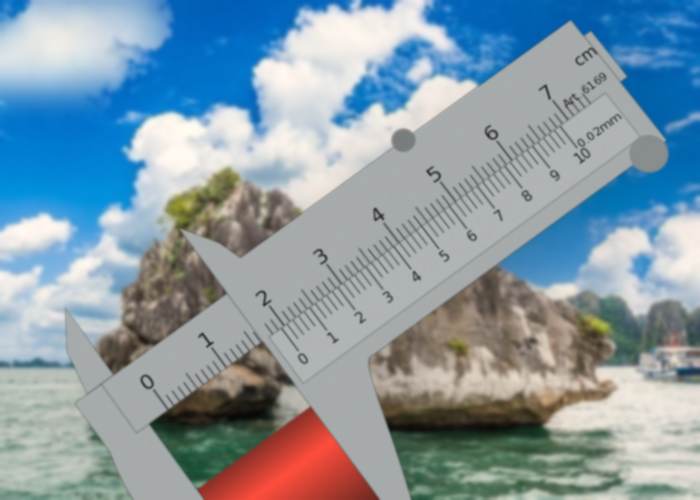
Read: 19.5,mm
